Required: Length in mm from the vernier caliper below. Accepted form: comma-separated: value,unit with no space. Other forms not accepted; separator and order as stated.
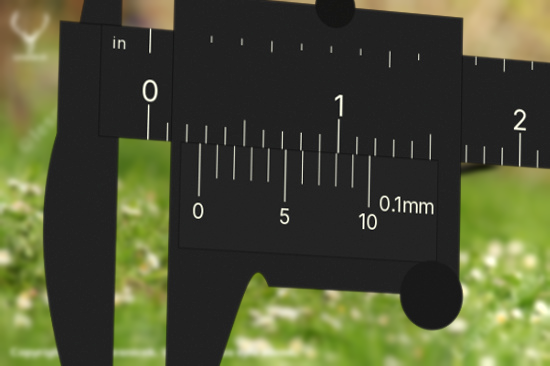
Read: 2.7,mm
